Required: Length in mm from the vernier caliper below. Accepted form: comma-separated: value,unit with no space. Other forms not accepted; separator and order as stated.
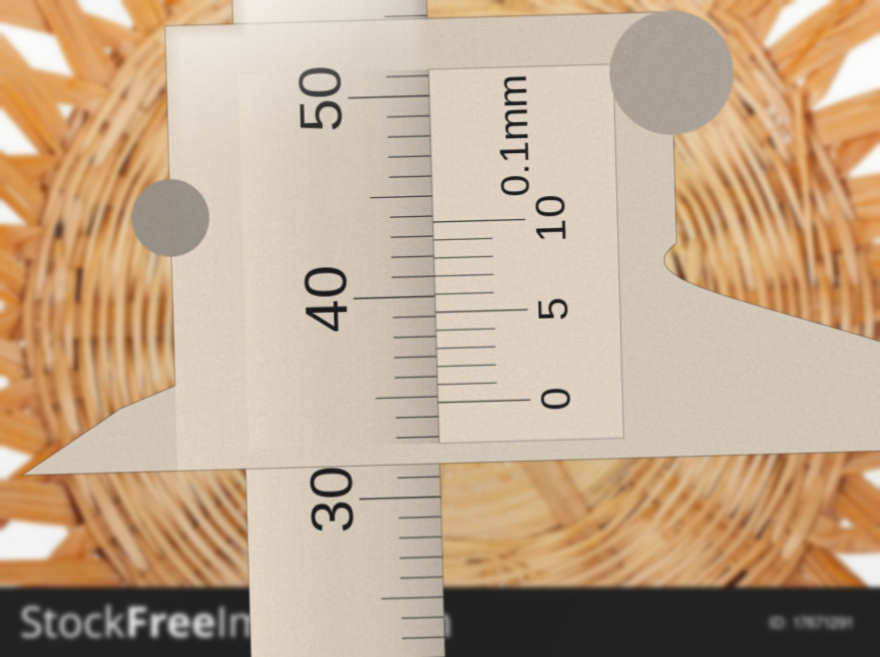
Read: 34.7,mm
